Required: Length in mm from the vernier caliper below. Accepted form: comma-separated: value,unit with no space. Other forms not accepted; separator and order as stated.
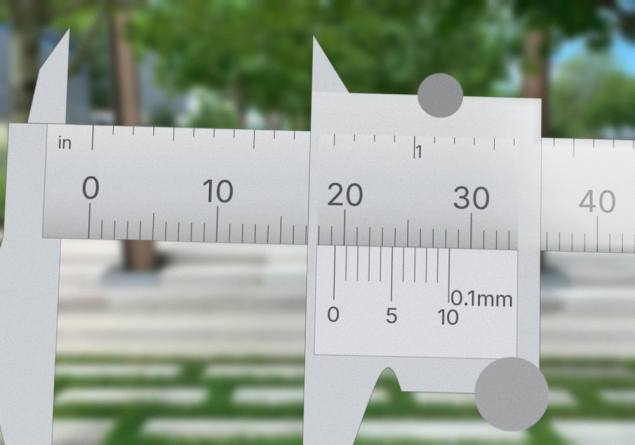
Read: 19.3,mm
